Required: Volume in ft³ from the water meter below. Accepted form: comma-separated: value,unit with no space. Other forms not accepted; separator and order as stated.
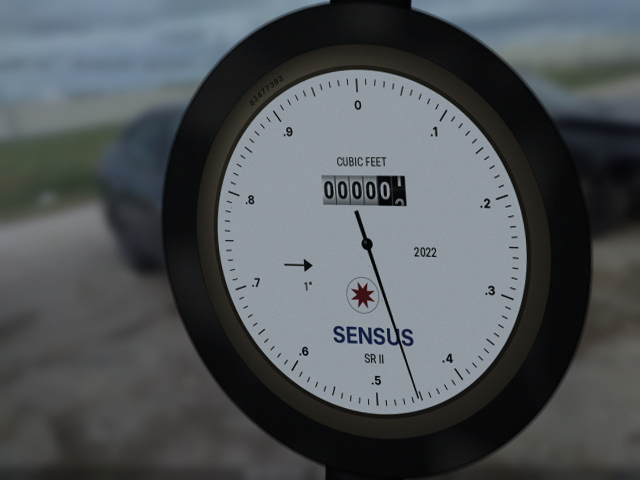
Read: 1.45,ft³
